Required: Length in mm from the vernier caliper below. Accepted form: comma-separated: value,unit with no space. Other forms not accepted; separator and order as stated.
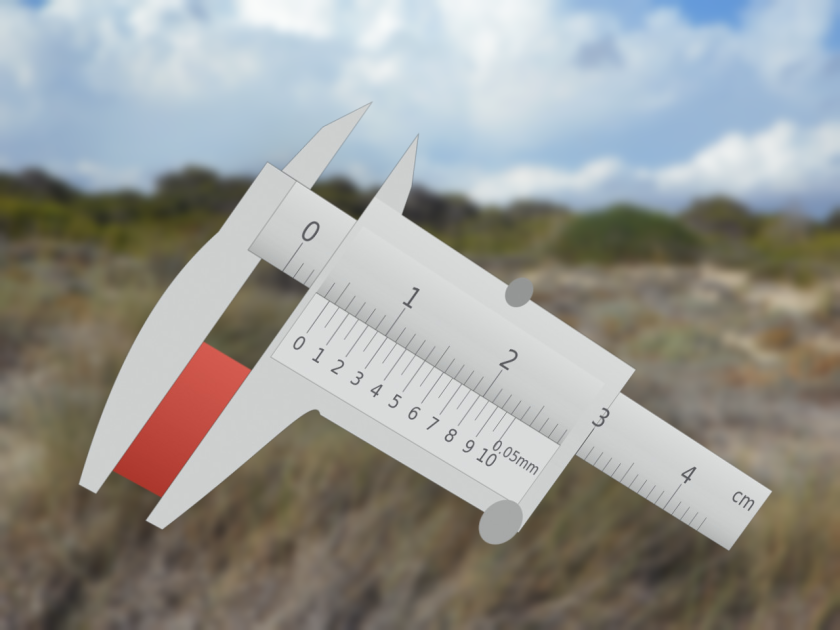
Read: 4.5,mm
